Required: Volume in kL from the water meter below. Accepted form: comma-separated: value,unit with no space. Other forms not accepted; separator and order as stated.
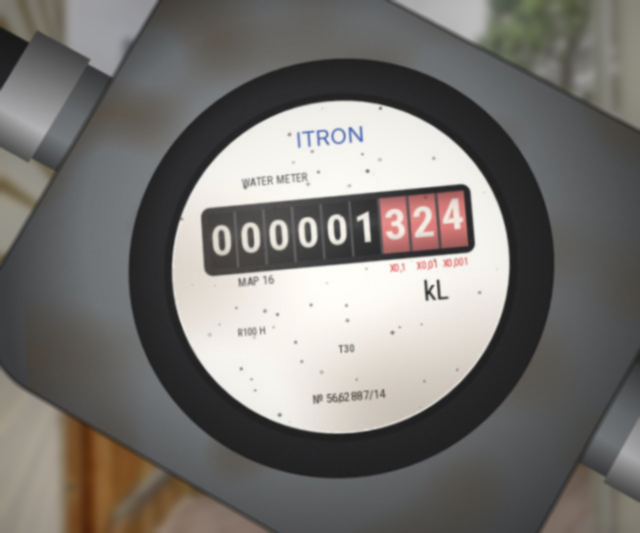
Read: 1.324,kL
